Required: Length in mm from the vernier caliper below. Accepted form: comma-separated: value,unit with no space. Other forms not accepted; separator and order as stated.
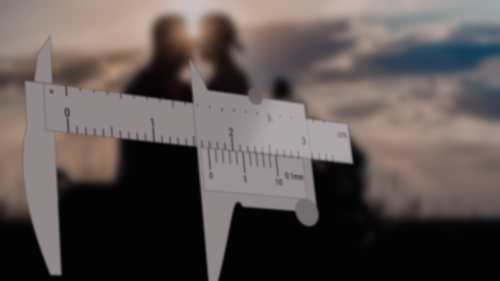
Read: 16.8,mm
